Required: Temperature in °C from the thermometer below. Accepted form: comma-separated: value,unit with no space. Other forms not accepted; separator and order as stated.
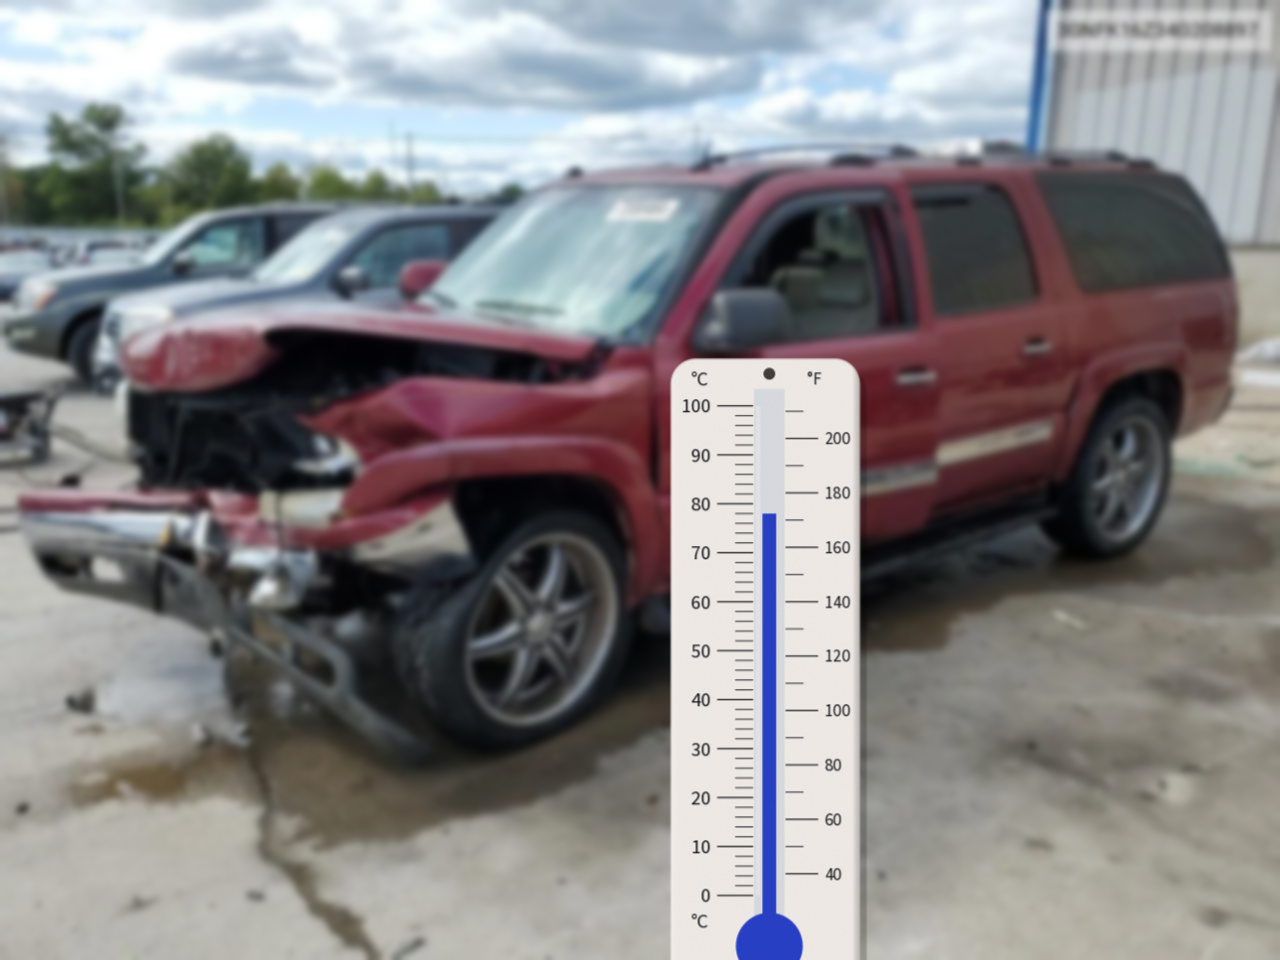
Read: 78,°C
